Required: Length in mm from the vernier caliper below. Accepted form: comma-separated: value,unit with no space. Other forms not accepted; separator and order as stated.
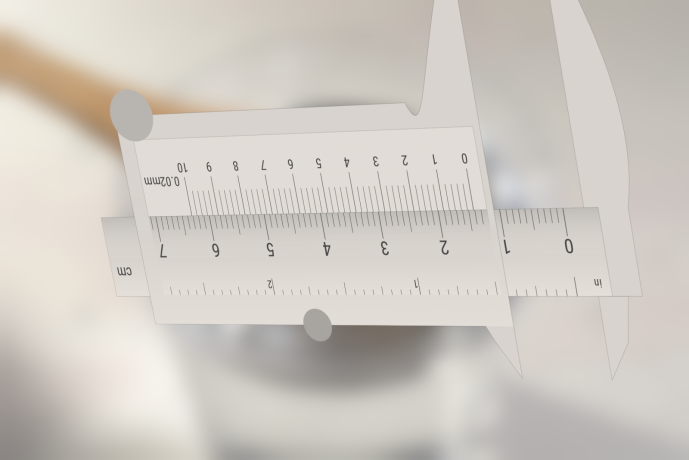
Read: 14.2,mm
